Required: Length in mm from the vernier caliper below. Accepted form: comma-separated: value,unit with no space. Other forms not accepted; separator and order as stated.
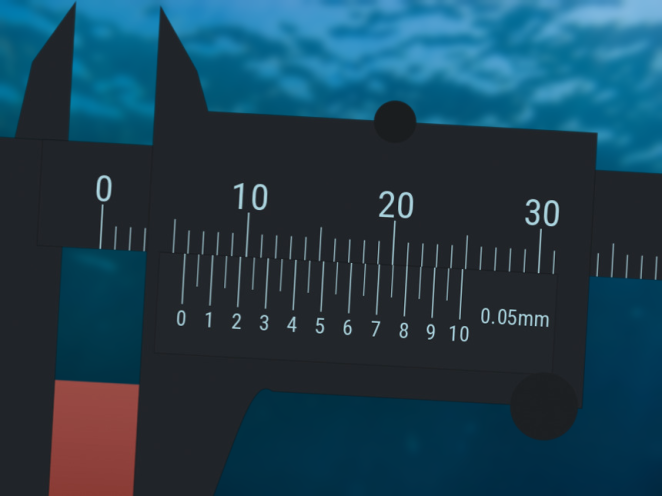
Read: 5.8,mm
